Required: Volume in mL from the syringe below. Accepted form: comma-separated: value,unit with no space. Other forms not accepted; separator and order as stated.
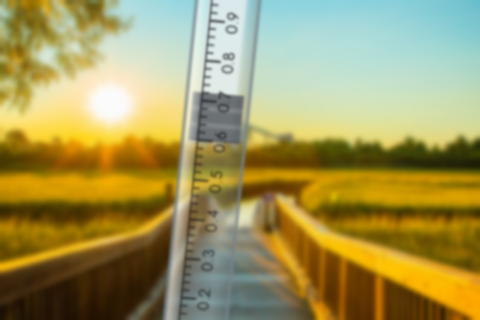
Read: 0.6,mL
